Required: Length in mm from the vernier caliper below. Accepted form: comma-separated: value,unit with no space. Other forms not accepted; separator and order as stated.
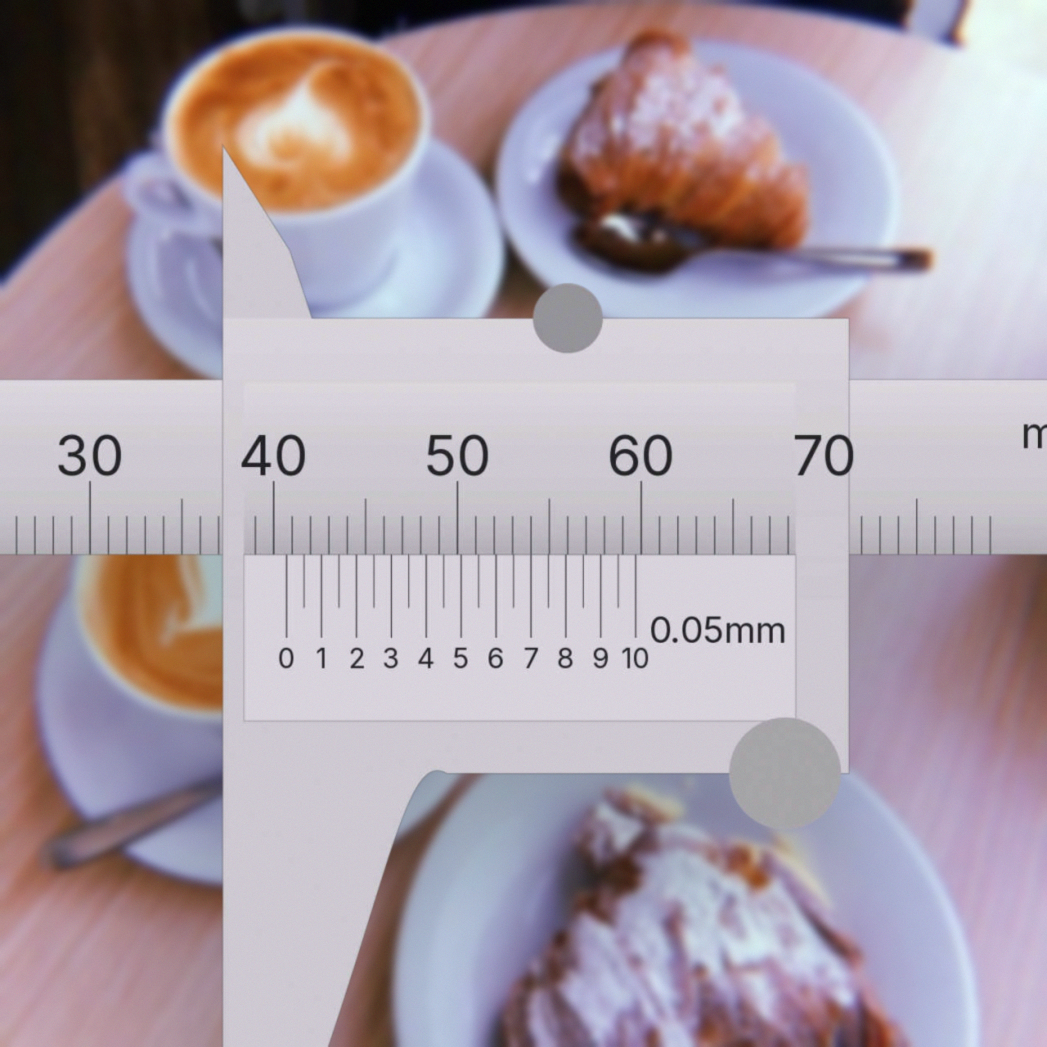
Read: 40.7,mm
